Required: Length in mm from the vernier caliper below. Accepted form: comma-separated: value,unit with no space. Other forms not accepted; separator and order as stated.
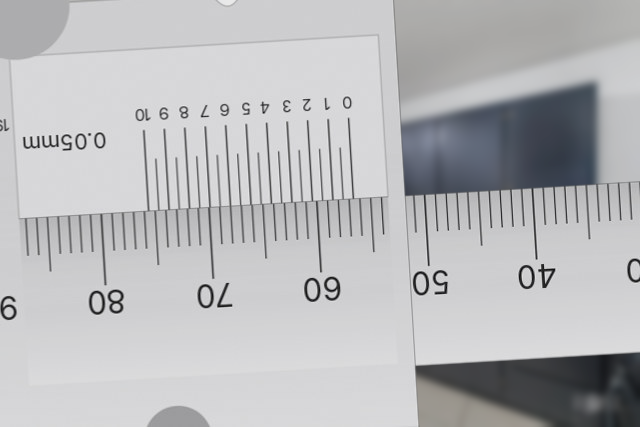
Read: 56.6,mm
